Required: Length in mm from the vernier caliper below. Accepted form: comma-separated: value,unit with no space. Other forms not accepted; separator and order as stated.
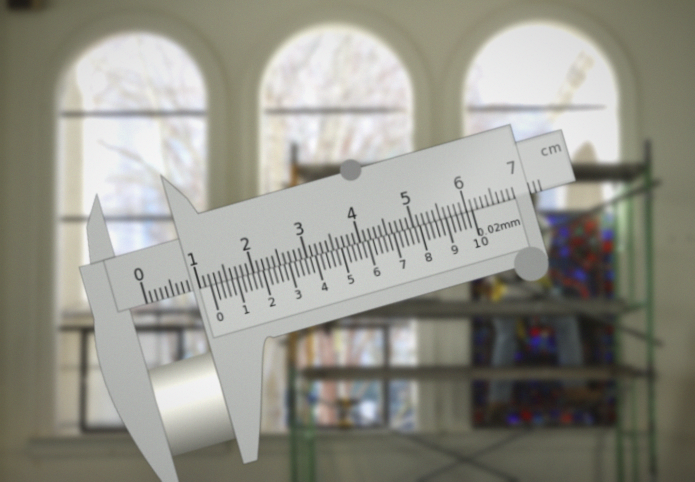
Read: 12.0,mm
